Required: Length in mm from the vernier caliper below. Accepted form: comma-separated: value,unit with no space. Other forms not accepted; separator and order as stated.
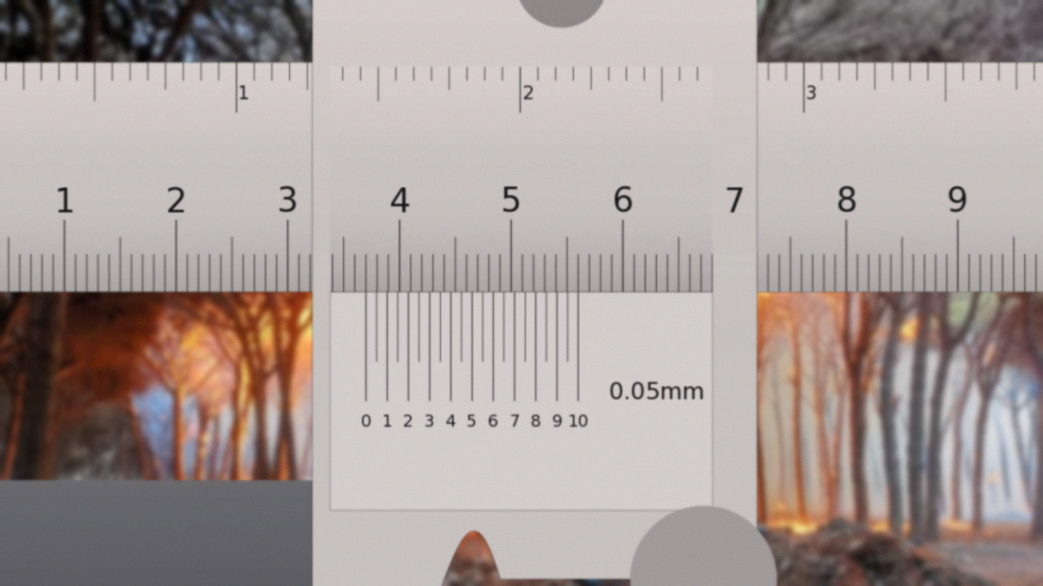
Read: 37.0,mm
